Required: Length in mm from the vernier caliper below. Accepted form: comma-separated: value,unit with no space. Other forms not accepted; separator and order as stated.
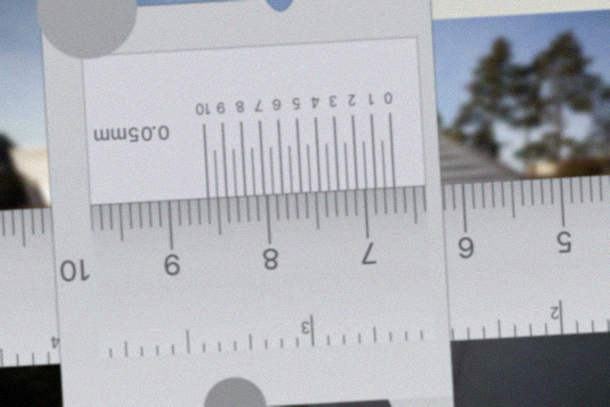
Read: 67.0,mm
